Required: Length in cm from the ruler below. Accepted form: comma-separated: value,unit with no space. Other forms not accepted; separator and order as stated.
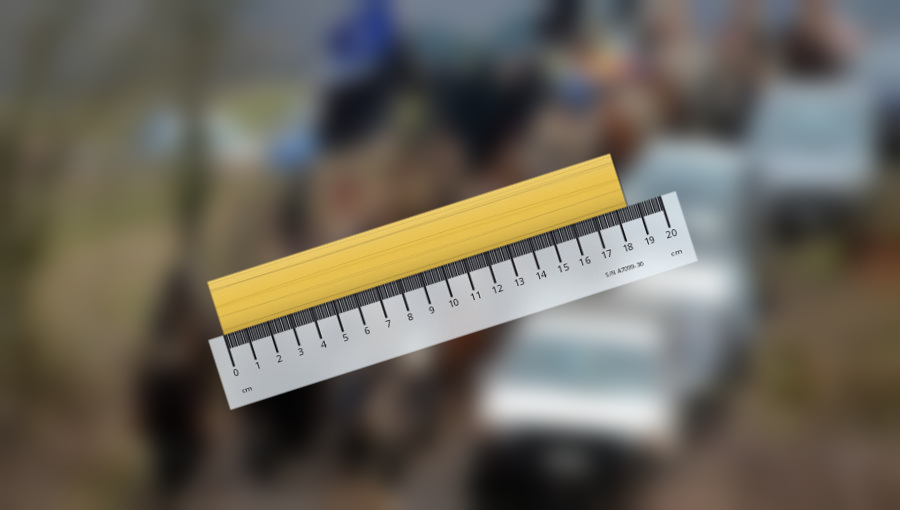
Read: 18.5,cm
